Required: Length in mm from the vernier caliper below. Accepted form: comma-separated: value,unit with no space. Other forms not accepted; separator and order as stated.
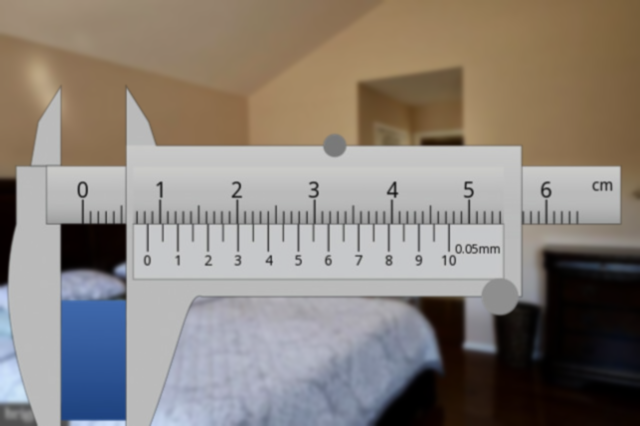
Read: 8.4,mm
